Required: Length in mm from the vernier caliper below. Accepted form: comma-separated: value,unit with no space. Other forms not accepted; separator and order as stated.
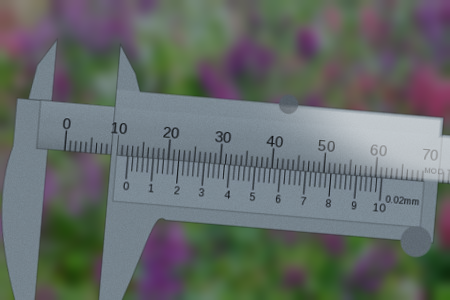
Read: 12.2,mm
